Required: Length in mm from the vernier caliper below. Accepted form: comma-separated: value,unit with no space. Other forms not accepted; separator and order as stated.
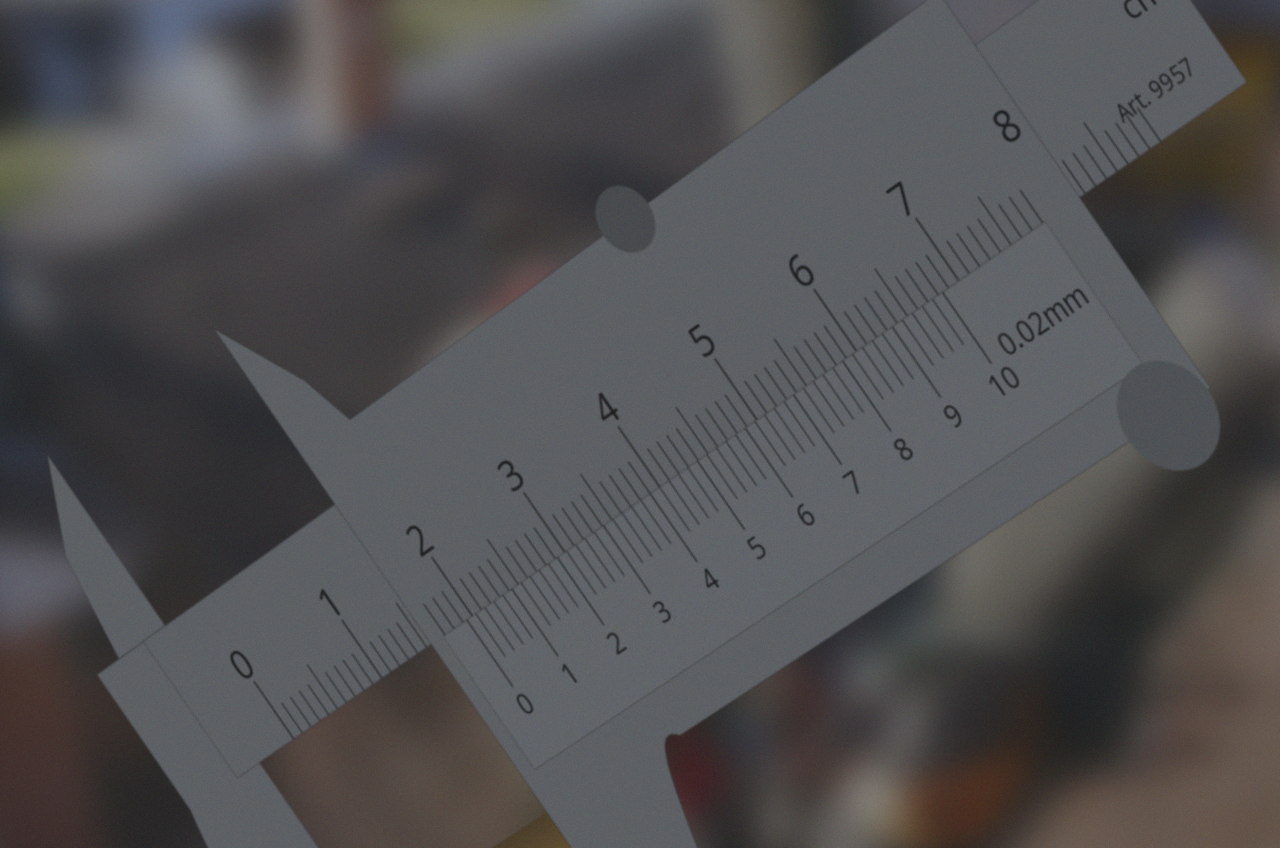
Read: 19.4,mm
